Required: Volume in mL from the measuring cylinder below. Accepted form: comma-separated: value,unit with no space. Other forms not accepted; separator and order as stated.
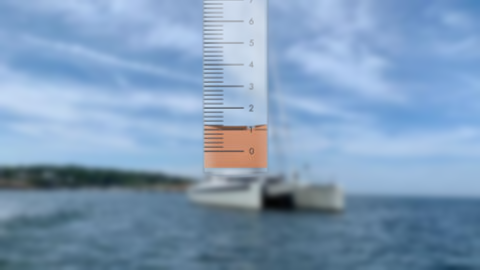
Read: 1,mL
